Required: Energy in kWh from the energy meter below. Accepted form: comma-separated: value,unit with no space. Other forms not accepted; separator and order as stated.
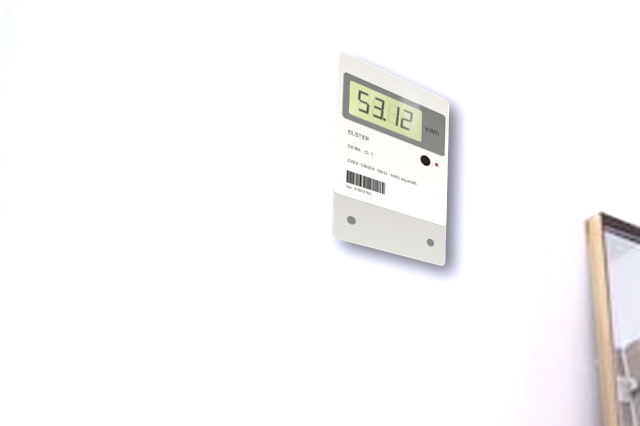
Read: 53.12,kWh
